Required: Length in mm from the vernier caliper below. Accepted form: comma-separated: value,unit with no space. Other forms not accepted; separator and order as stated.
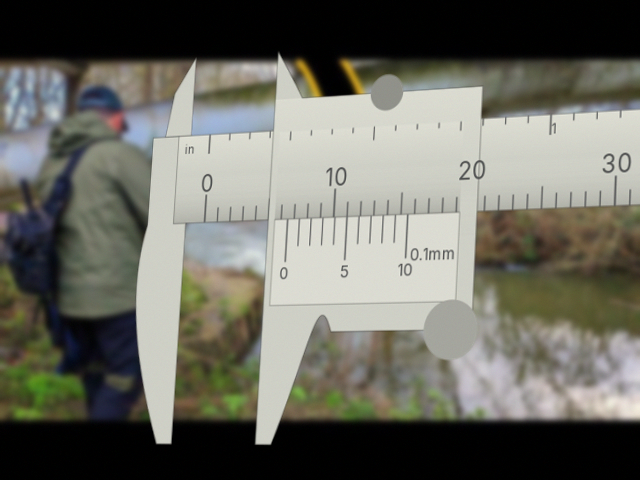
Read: 6.5,mm
